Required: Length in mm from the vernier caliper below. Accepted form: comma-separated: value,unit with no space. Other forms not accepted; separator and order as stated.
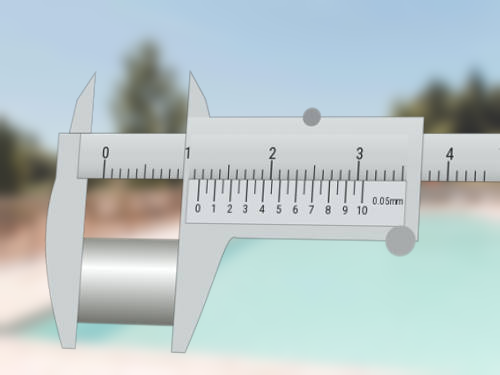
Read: 11.6,mm
